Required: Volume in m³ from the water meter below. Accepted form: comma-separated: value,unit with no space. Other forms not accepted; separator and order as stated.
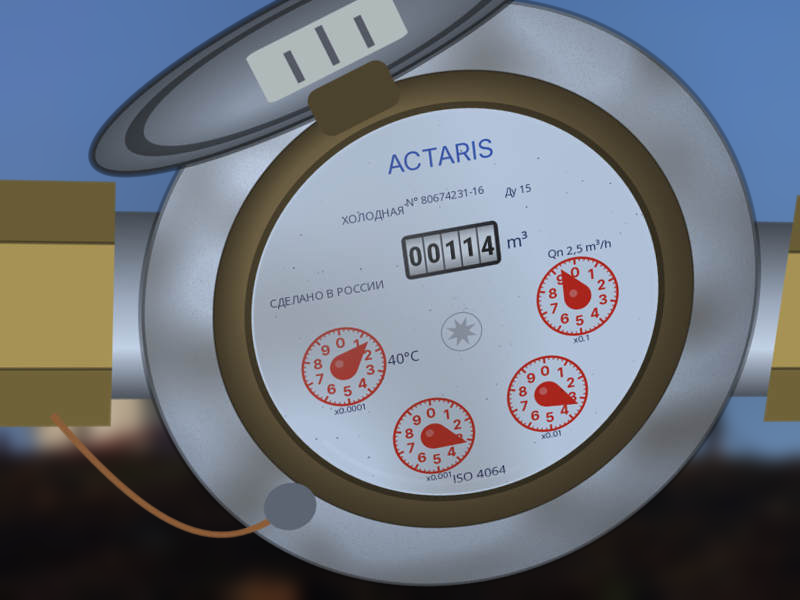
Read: 113.9331,m³
